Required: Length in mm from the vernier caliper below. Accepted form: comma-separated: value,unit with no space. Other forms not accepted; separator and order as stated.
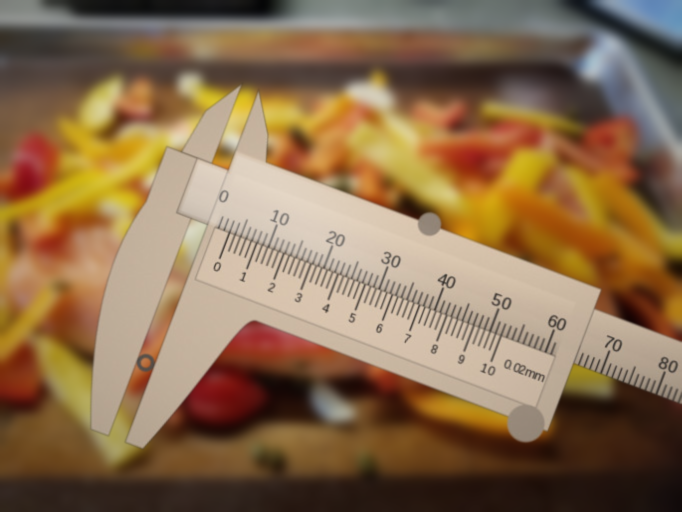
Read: 3.0,mm
